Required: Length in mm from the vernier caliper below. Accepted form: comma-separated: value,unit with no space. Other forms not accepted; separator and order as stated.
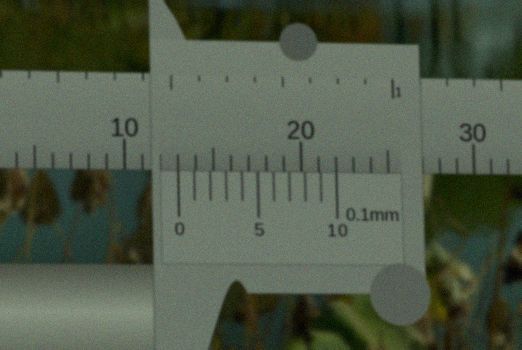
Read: 13.0,mm
